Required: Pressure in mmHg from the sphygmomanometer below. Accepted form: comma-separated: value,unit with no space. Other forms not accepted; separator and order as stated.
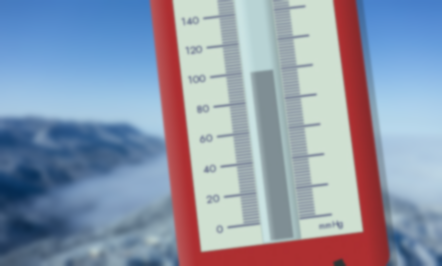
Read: 100,mmHg
